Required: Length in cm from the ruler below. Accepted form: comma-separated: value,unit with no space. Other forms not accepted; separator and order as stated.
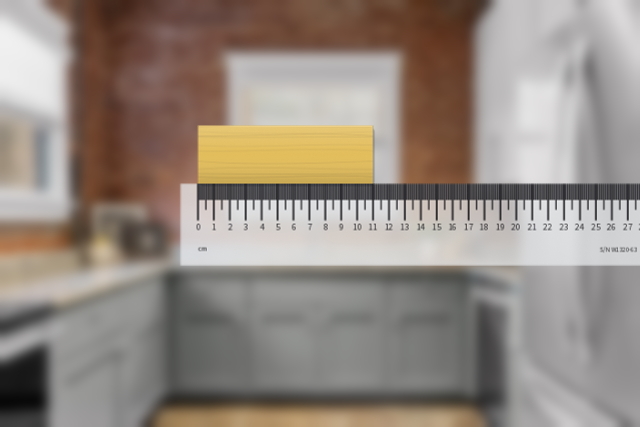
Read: 11,cm
